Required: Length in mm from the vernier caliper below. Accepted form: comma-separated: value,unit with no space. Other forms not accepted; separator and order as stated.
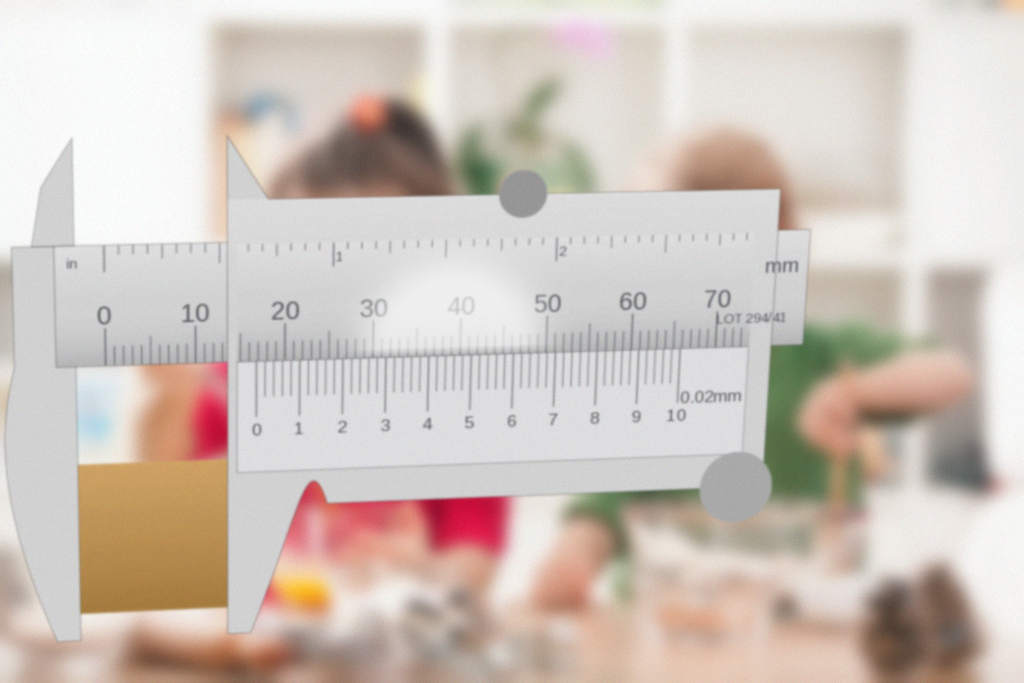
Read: 16.8,mm
